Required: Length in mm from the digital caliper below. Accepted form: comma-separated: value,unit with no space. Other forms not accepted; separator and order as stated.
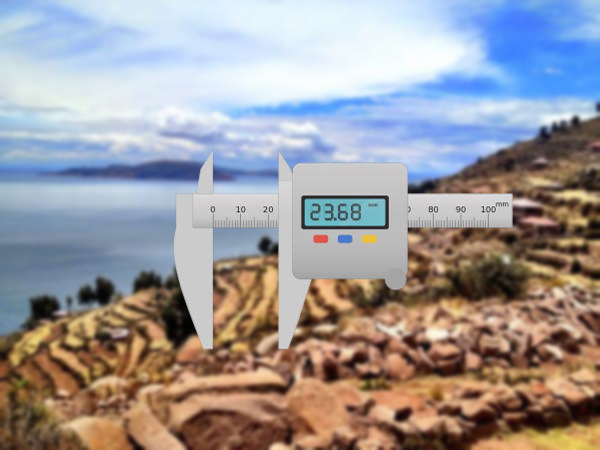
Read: 23.68,mm
